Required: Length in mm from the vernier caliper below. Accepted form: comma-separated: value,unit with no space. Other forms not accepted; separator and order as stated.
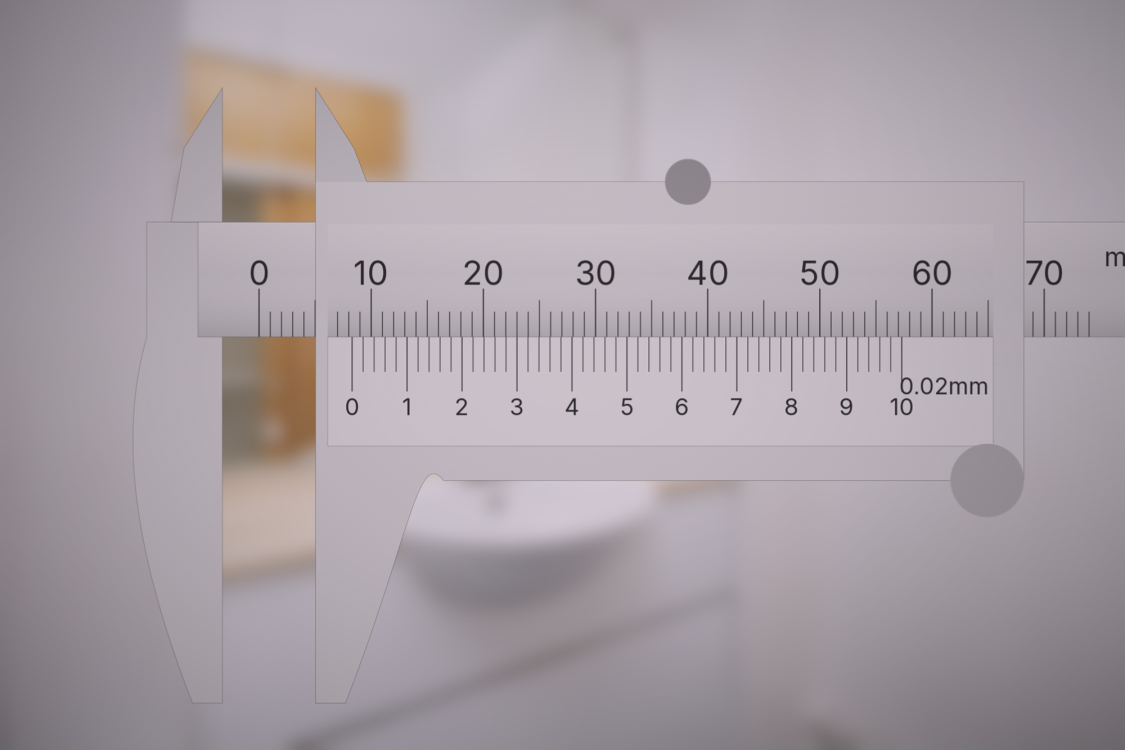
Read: 8.3,mm
